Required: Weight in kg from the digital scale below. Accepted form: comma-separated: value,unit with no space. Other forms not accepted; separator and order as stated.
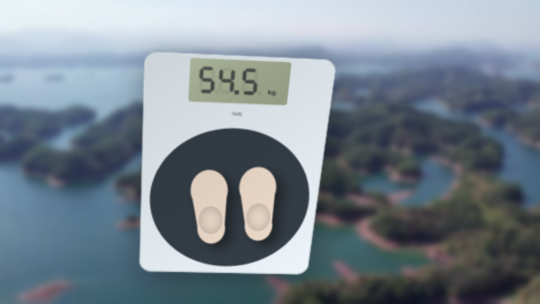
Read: 54.5,kg
